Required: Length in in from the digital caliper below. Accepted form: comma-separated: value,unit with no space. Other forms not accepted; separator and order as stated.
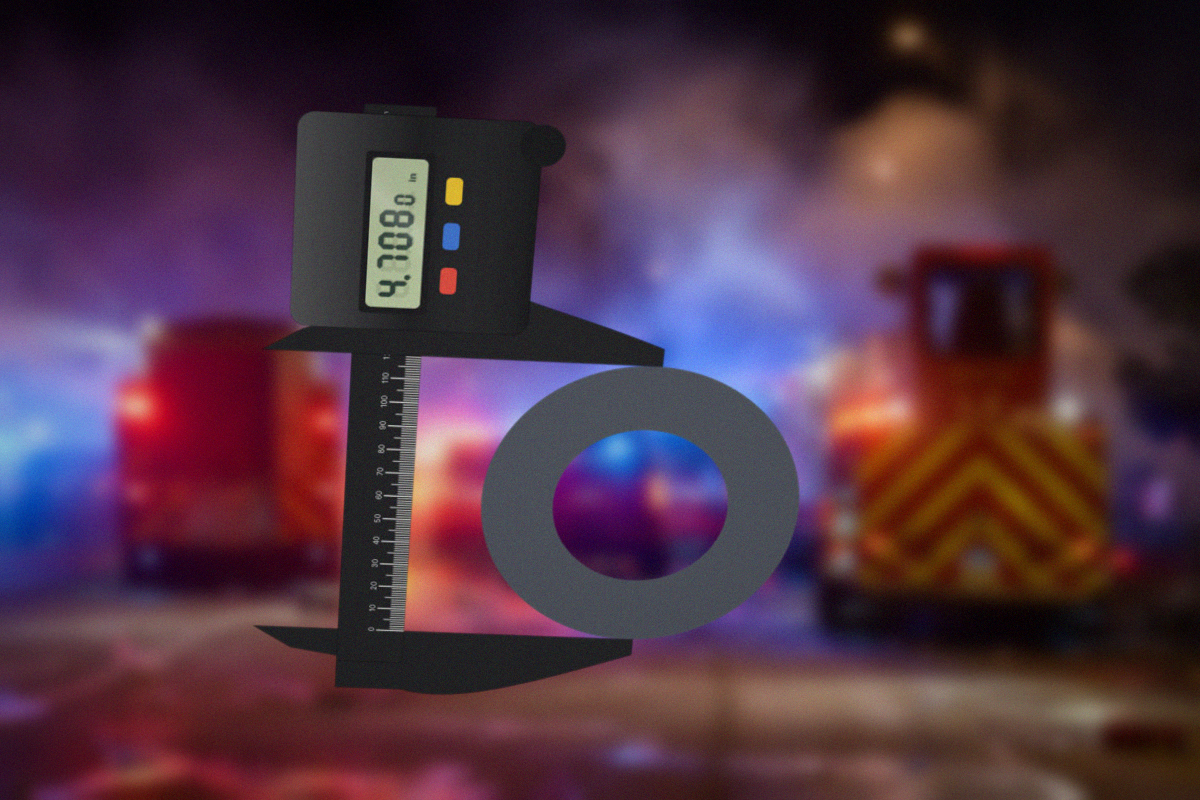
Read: 4.7080,in
